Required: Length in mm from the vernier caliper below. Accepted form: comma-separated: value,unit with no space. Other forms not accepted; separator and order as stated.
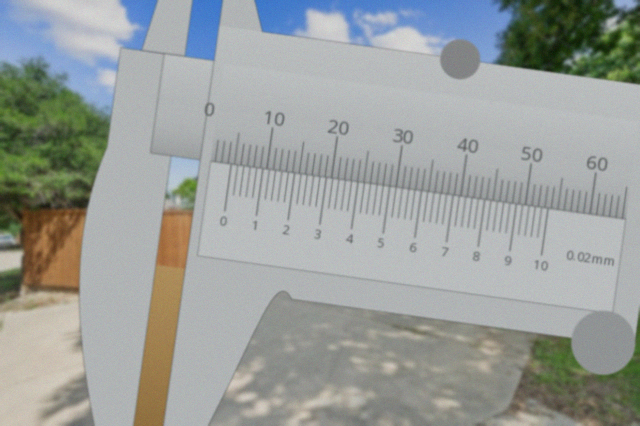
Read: 4.5,mm
